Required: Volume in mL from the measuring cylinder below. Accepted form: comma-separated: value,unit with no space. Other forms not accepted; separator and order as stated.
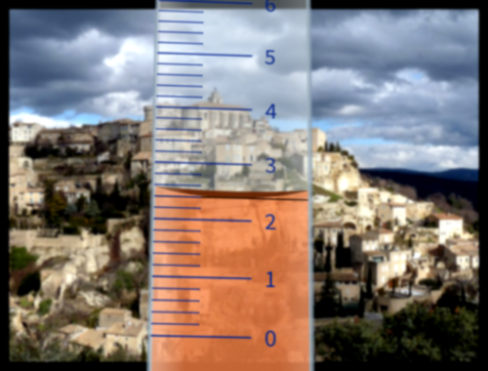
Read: 2.4,mL
